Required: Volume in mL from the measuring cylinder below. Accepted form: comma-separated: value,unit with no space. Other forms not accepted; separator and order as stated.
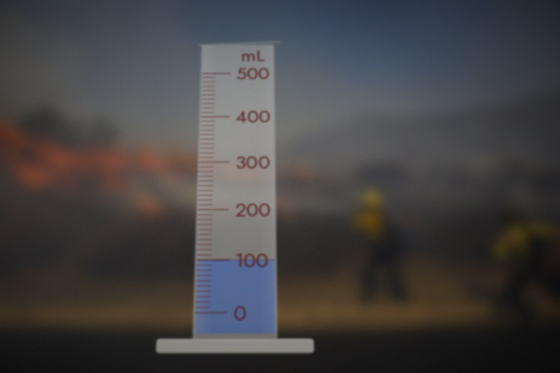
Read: 100,mL
